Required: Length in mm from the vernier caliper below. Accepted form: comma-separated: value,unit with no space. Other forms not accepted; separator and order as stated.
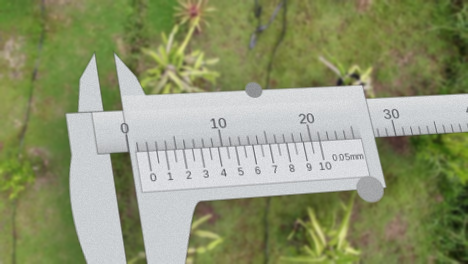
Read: 2.0,mm
